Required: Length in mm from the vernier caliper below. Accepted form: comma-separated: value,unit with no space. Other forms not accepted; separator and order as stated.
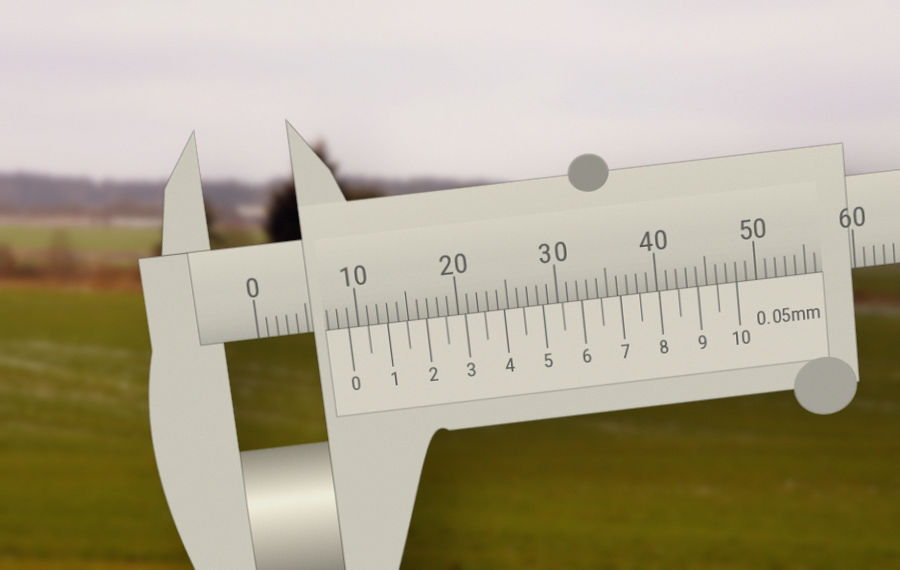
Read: 9.0,mm
